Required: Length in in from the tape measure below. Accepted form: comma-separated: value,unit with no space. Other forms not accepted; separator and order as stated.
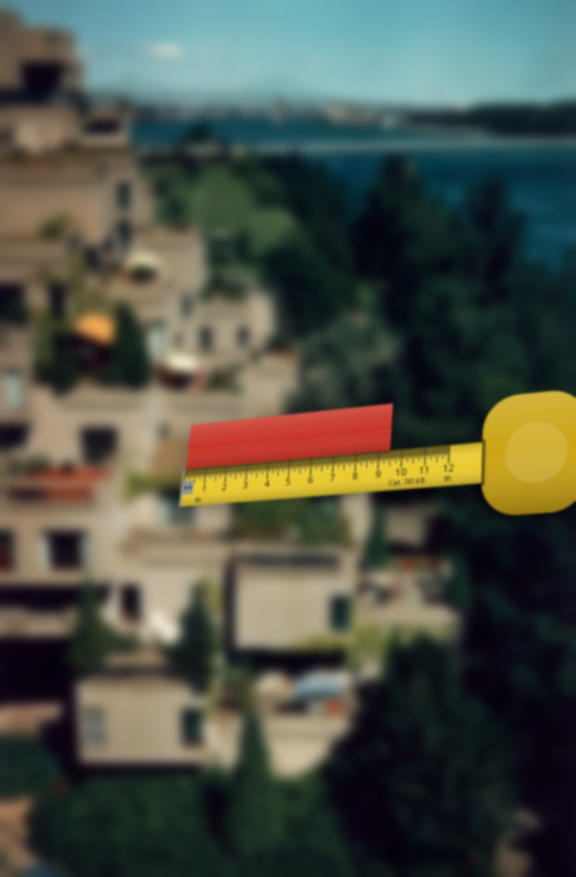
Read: 9.5,in
